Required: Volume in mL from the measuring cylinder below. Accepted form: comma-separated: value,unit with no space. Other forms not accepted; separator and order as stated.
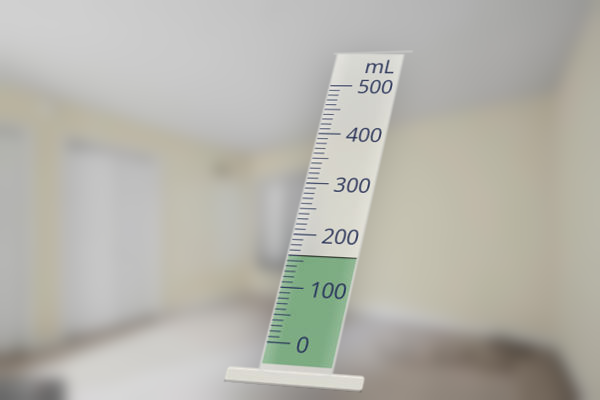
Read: 160,mL
